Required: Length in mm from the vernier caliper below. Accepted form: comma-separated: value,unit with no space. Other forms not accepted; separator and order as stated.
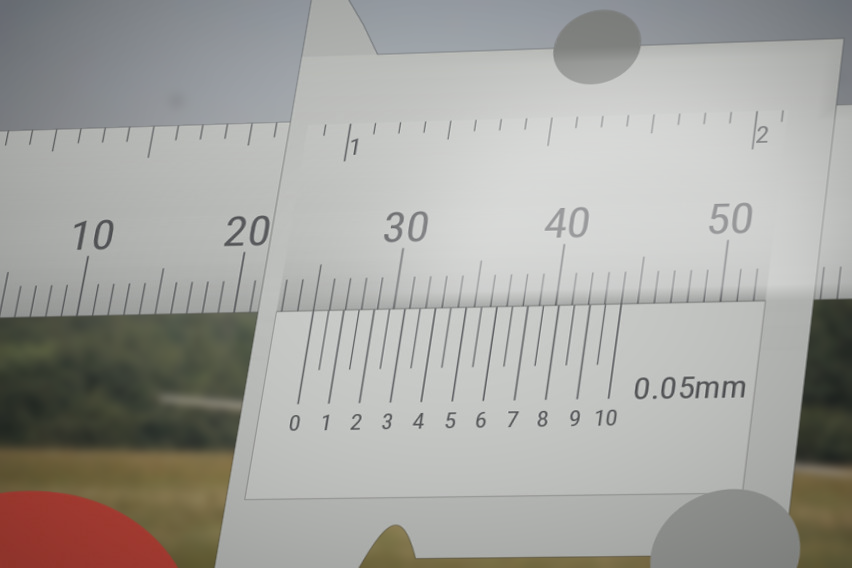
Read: 25.0,mm
